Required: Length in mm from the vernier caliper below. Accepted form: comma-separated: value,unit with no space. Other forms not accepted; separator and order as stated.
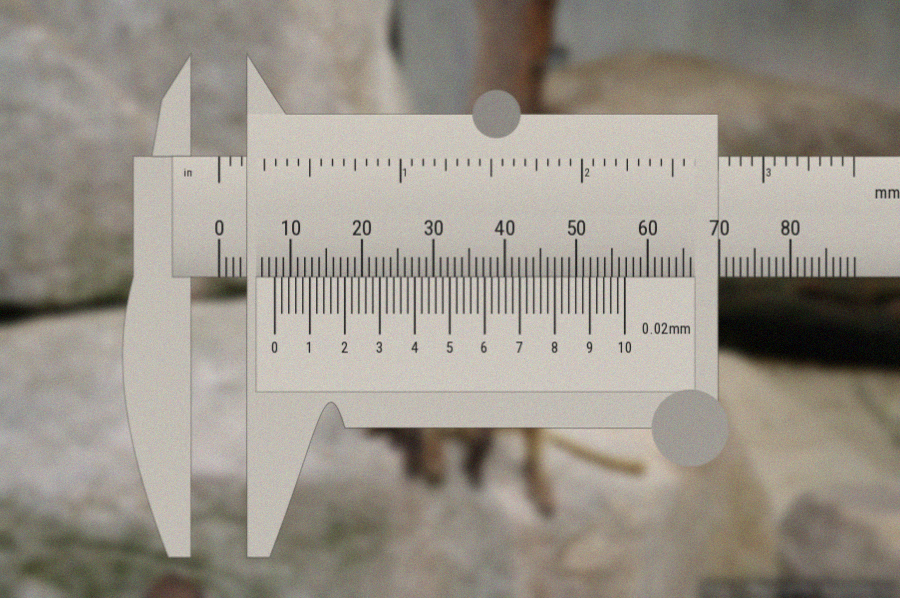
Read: 7.8,mm
